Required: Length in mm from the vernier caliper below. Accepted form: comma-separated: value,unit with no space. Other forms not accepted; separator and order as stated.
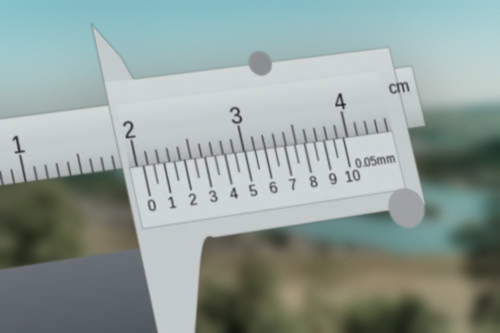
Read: 20.6,mm
